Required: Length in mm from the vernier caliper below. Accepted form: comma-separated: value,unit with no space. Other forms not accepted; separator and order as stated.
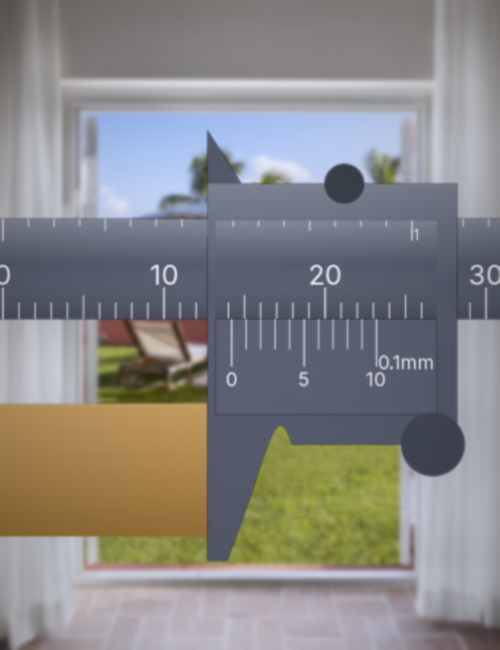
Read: 14.2,mm
